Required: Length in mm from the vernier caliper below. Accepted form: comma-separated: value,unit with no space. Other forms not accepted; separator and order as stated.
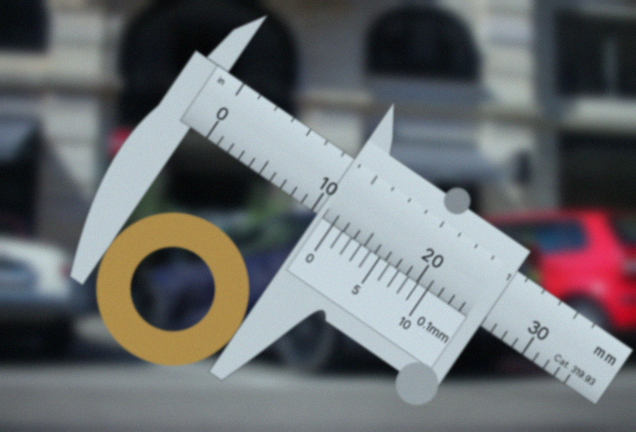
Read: 12.0,mm
